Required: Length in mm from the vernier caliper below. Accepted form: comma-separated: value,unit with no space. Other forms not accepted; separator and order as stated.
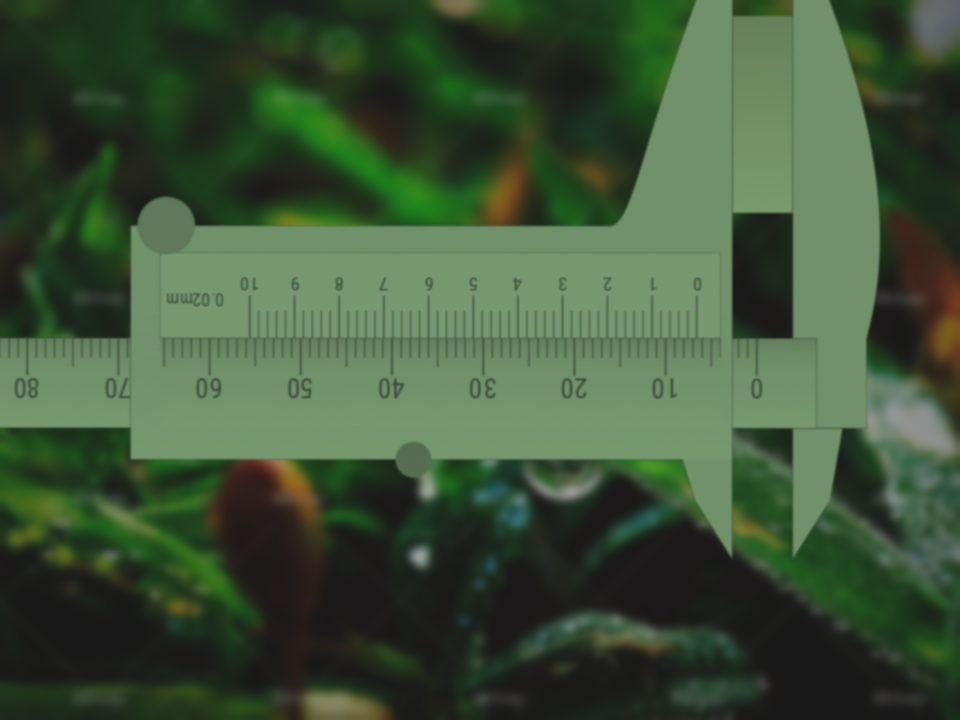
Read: 6.6,mm
